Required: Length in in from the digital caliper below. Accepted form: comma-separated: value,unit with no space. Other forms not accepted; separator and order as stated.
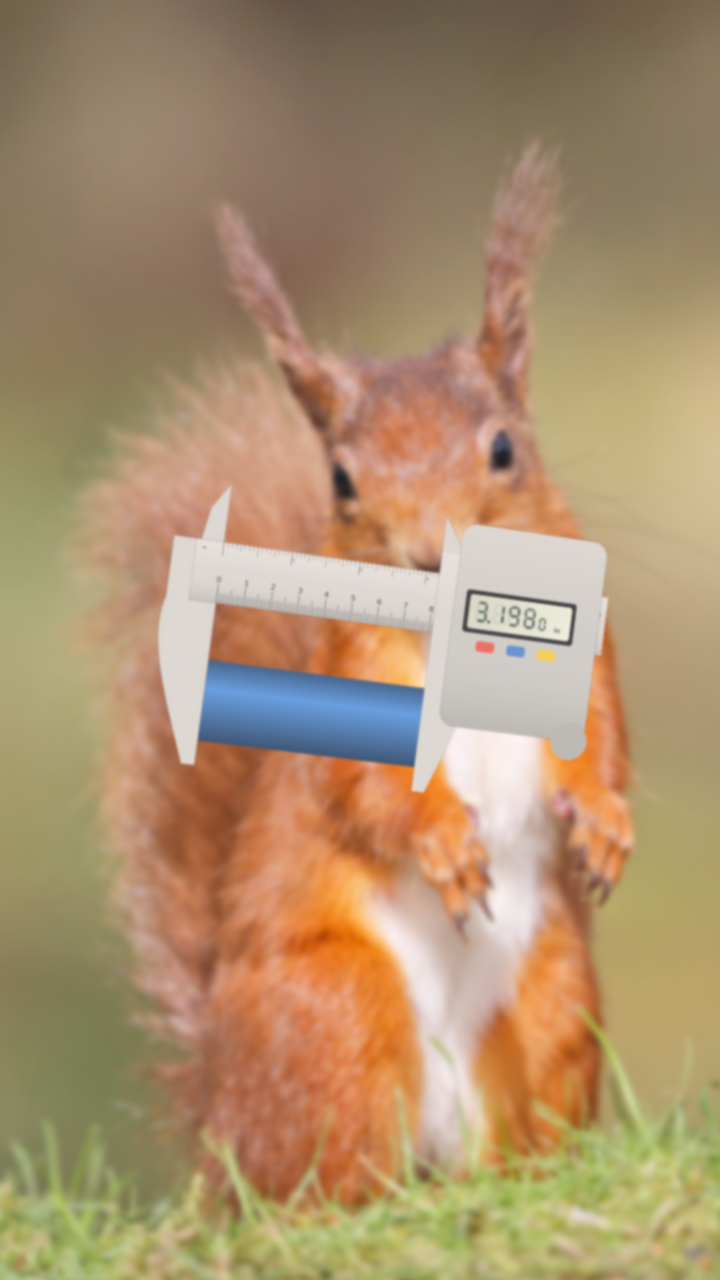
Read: 3.1980,in
